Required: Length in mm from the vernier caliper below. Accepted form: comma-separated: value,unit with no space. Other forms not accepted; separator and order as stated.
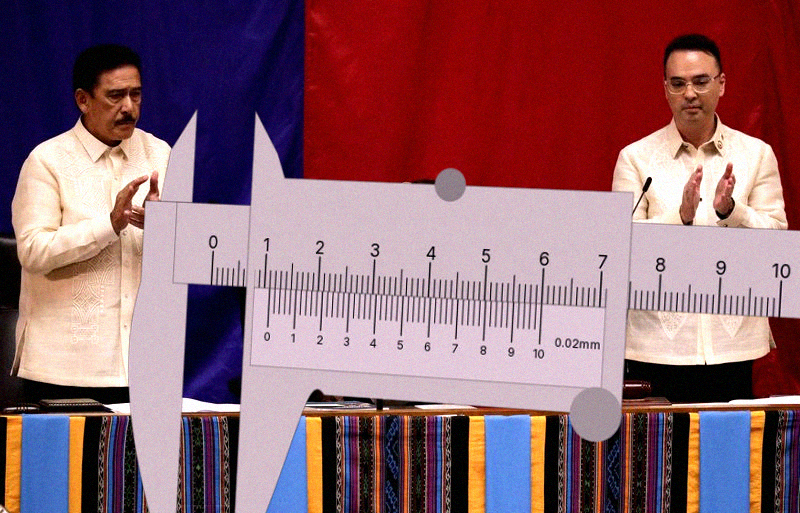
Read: 11.0,mm
